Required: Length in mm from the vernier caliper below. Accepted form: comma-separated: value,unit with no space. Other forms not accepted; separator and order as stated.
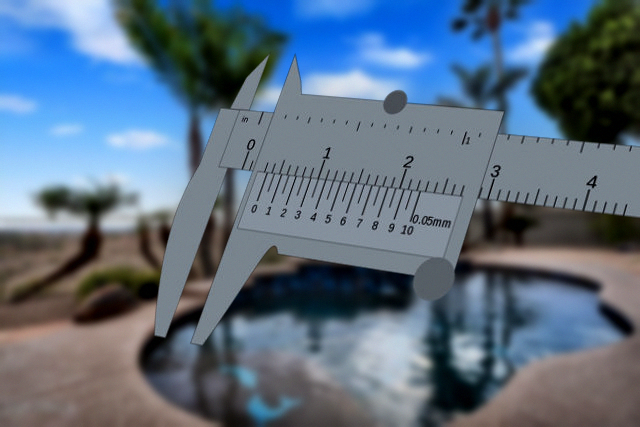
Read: 3.4,mm
